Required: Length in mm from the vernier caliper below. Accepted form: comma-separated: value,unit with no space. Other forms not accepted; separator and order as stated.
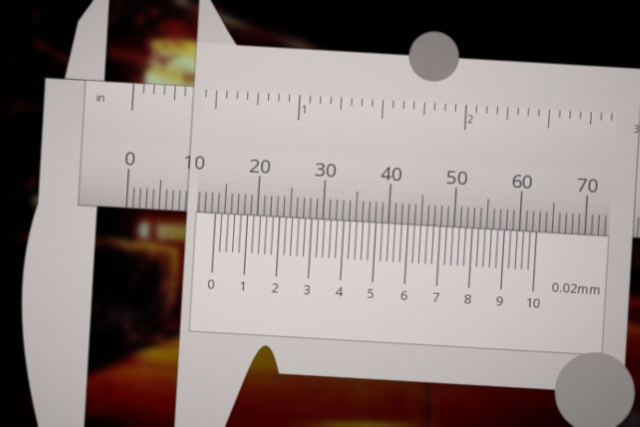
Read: 13.6,mm
